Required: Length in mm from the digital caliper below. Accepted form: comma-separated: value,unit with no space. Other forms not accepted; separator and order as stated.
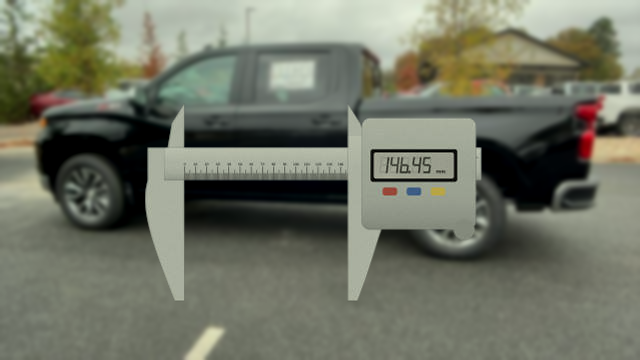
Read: 146.45,mm
